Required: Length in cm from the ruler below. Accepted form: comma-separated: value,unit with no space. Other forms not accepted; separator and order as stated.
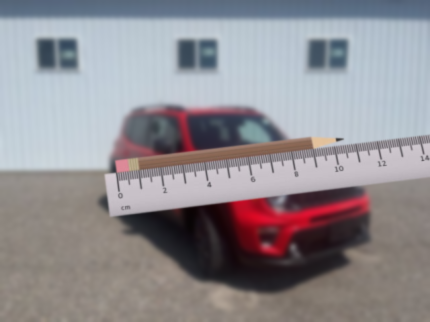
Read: 10.5,cm
